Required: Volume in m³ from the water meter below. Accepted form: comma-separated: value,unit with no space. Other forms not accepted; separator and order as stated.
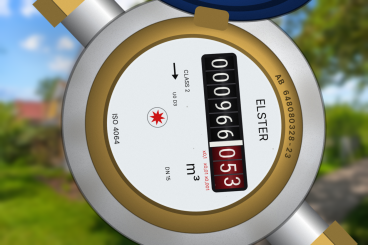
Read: 966.053,m³
